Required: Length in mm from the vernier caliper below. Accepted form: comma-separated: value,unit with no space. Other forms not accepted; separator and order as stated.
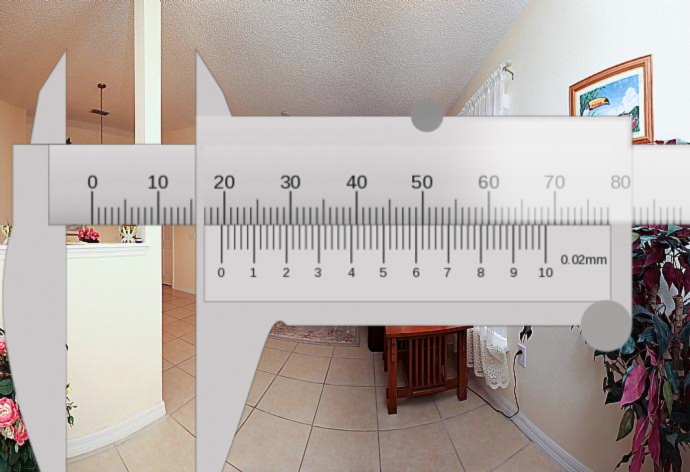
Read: 19.6,mm
